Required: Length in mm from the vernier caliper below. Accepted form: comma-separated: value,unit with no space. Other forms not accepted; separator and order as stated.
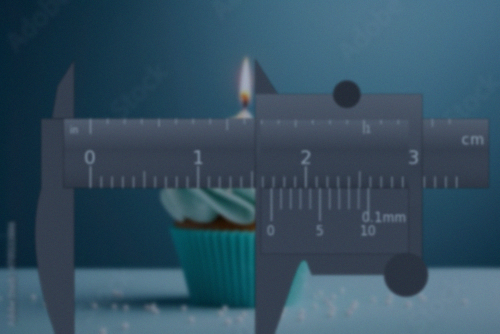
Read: 16.8,mm
